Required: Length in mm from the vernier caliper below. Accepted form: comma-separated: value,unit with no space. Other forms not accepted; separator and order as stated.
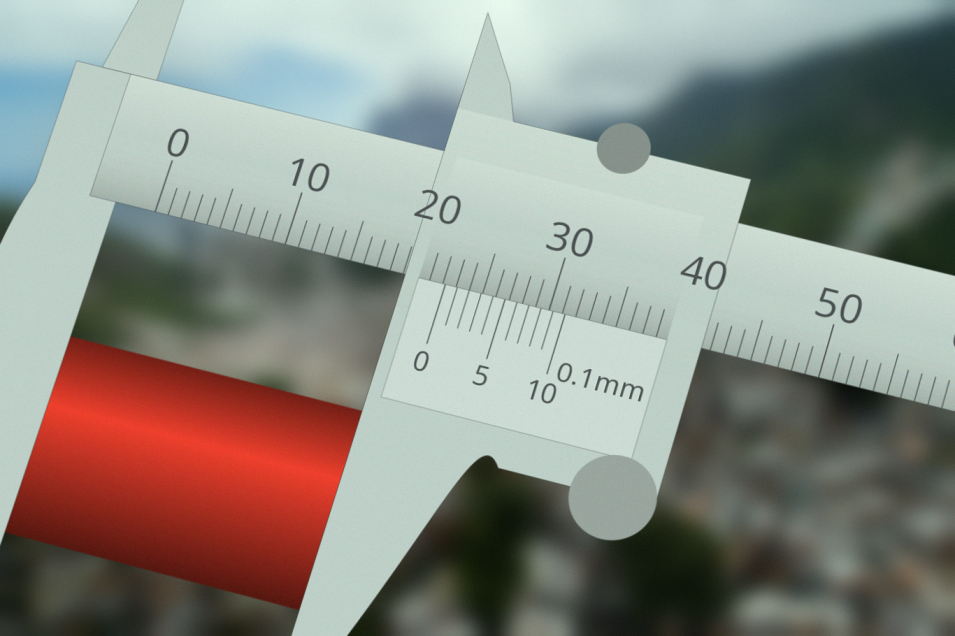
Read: 22.2,mm
